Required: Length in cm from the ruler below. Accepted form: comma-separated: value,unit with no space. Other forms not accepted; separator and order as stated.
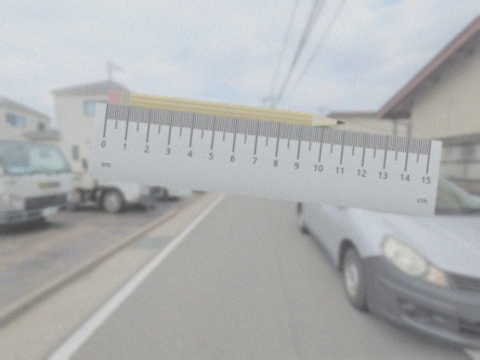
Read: 11,cm
